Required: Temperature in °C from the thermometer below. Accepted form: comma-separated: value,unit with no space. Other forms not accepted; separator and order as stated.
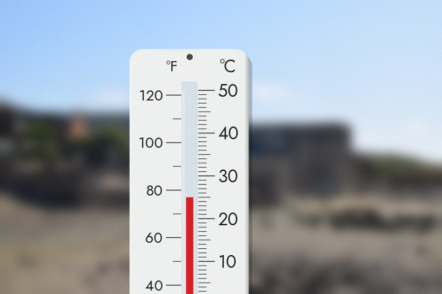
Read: 25,°C
